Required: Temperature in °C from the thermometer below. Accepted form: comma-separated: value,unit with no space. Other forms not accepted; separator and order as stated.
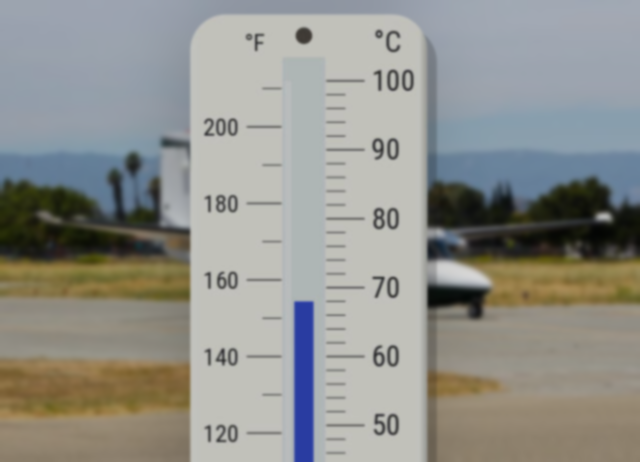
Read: 68,°C
